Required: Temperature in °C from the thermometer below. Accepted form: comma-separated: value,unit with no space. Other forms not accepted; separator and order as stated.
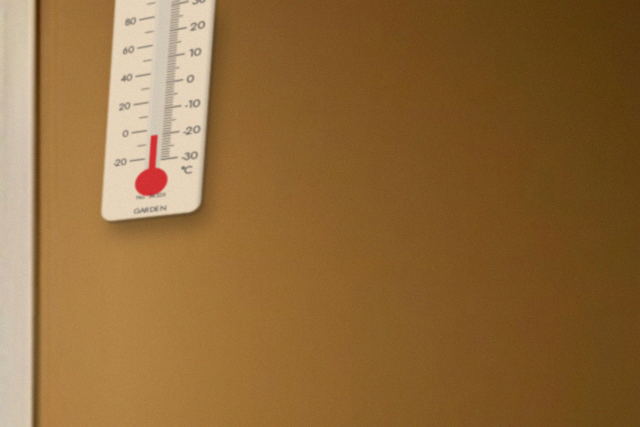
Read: -20,°C
